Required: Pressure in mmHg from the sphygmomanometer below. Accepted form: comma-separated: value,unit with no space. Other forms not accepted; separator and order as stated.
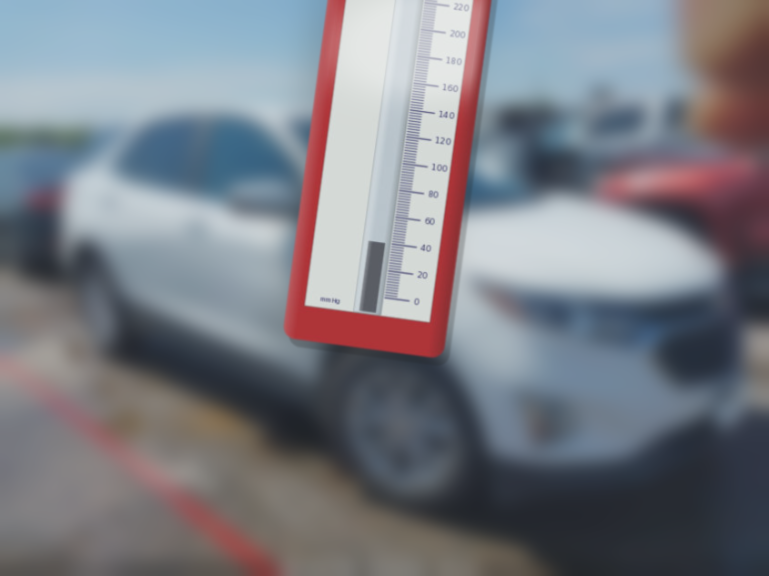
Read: 40,mmHg
